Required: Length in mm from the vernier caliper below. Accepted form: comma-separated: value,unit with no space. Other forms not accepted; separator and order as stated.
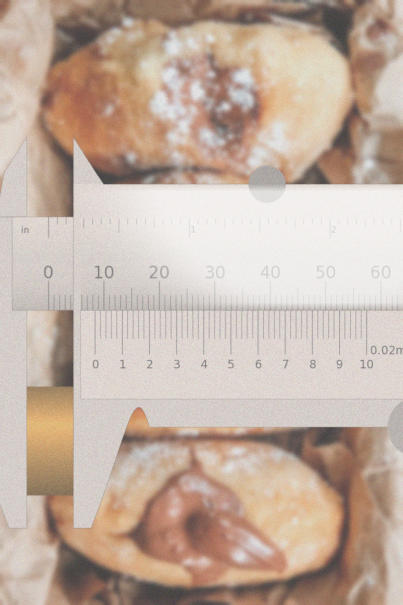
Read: 8.4,mm
